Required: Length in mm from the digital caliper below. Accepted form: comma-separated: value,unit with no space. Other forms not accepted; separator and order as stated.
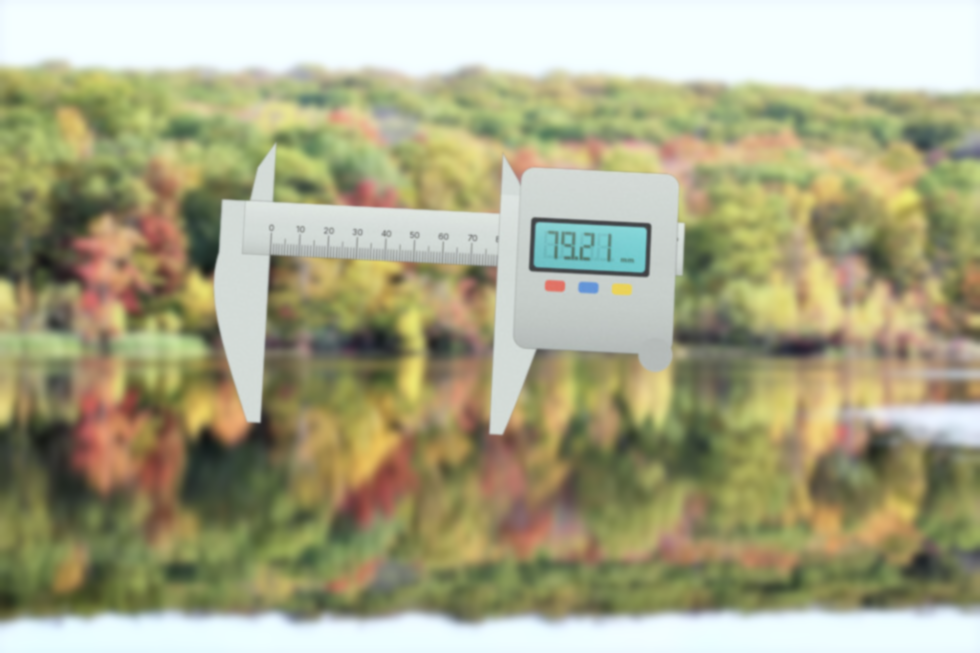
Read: 79.21,mm
